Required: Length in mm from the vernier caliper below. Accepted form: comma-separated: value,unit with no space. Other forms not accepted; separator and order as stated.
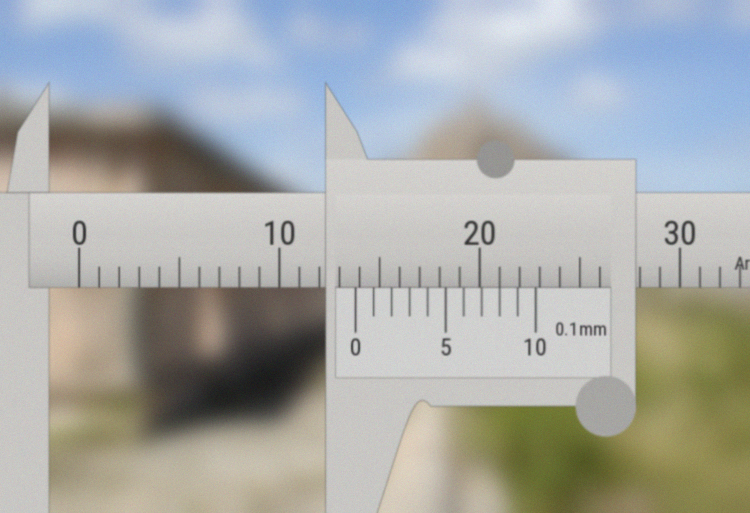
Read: 13.8,mm
